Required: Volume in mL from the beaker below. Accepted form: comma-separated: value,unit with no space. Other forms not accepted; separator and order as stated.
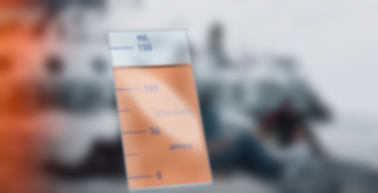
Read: 125,mL
